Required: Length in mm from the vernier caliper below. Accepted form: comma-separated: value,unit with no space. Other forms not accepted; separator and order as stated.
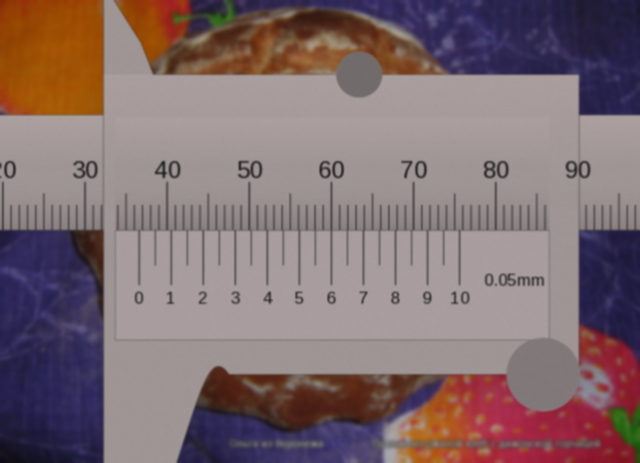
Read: 36.6,mm
